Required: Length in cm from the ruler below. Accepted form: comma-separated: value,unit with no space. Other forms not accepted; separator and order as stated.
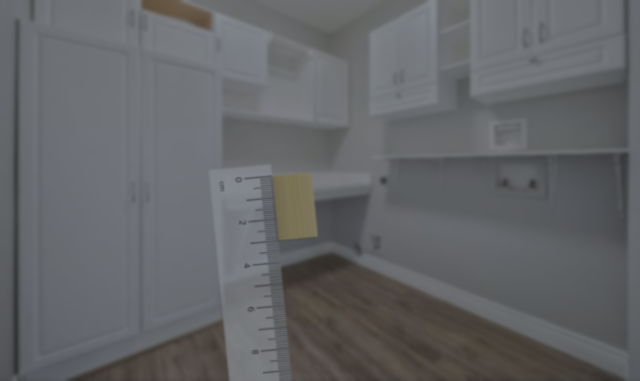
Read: 3,cm
